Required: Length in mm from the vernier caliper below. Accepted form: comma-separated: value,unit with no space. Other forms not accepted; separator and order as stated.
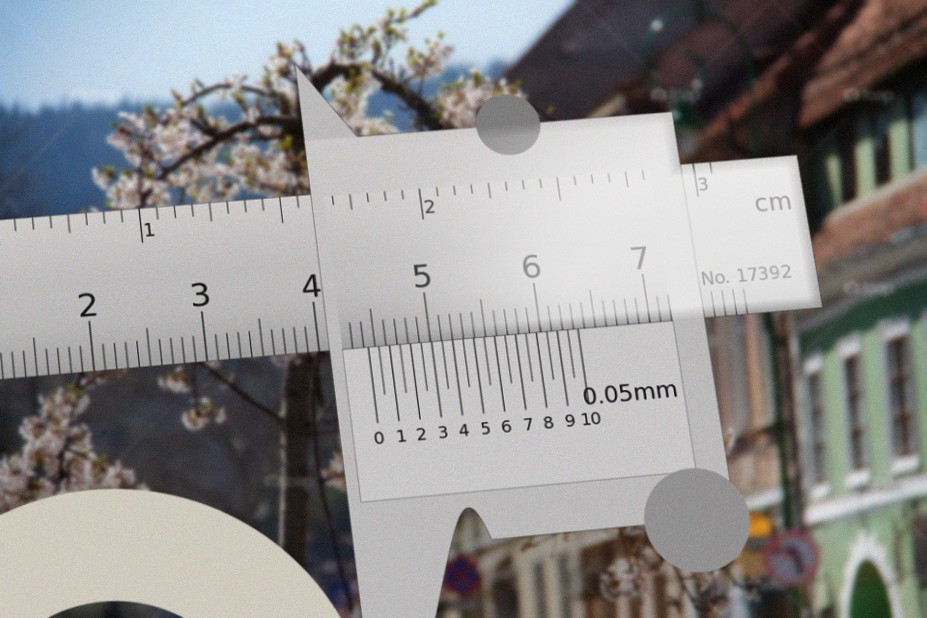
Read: 44.4,mm
